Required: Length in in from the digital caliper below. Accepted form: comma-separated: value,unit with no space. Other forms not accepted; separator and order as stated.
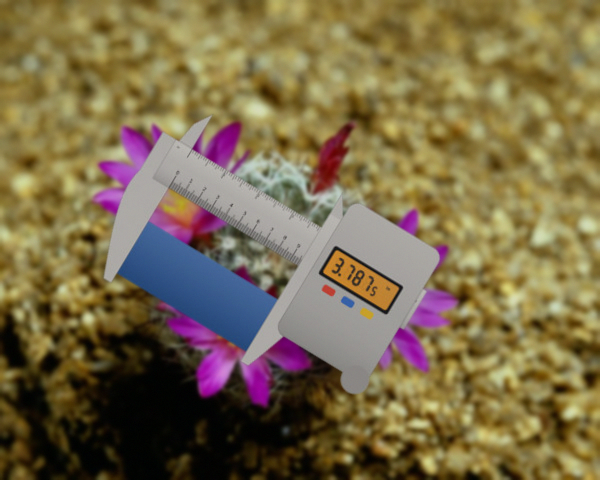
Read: 3.7875,in
